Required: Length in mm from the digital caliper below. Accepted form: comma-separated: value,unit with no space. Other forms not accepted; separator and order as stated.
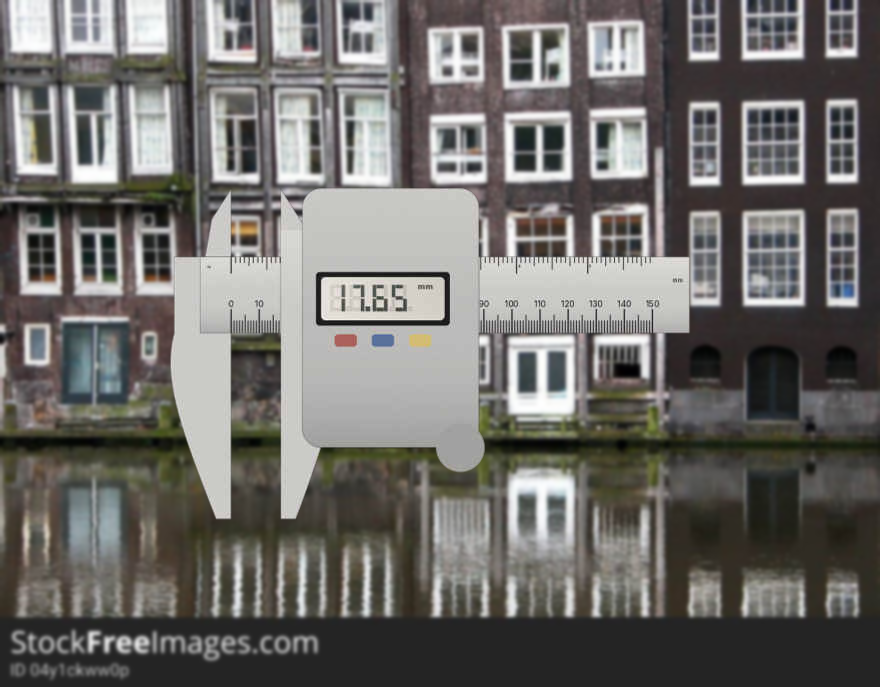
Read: 17.65,mm
